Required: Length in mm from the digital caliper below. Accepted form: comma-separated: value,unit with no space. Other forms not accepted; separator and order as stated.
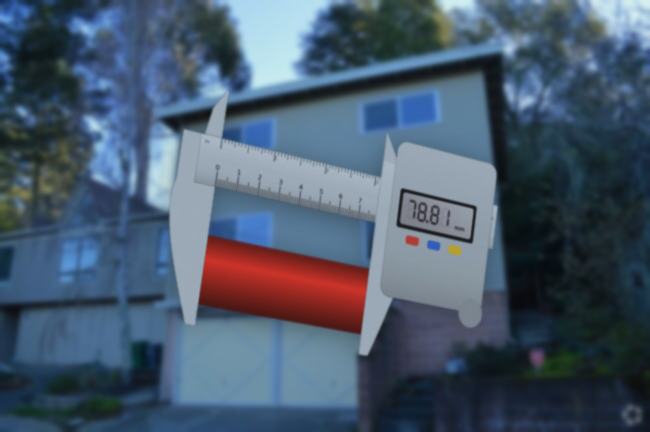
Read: 78.81,mm
